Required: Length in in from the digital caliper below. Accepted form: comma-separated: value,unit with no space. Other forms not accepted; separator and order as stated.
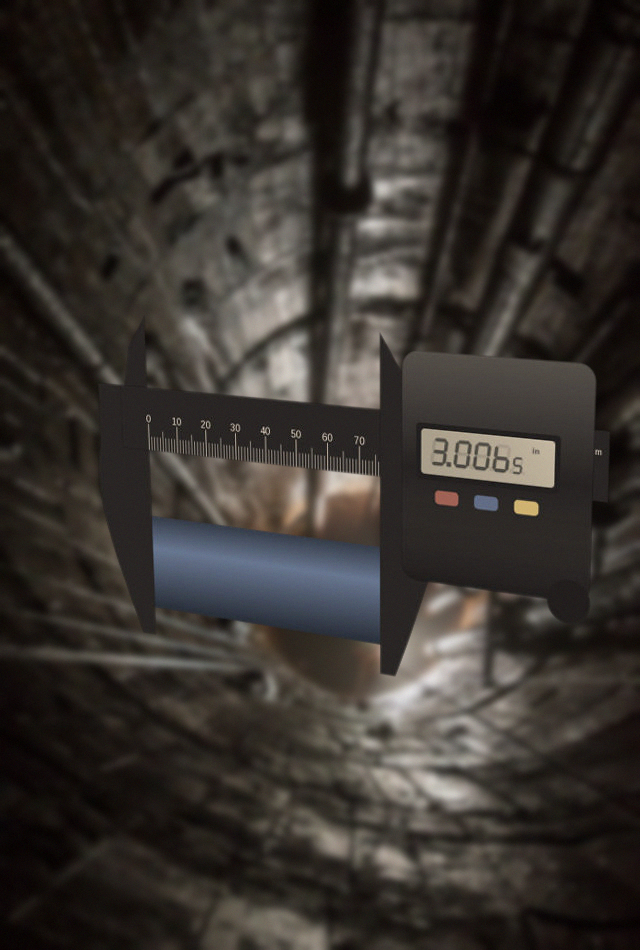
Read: 3.0065,in
